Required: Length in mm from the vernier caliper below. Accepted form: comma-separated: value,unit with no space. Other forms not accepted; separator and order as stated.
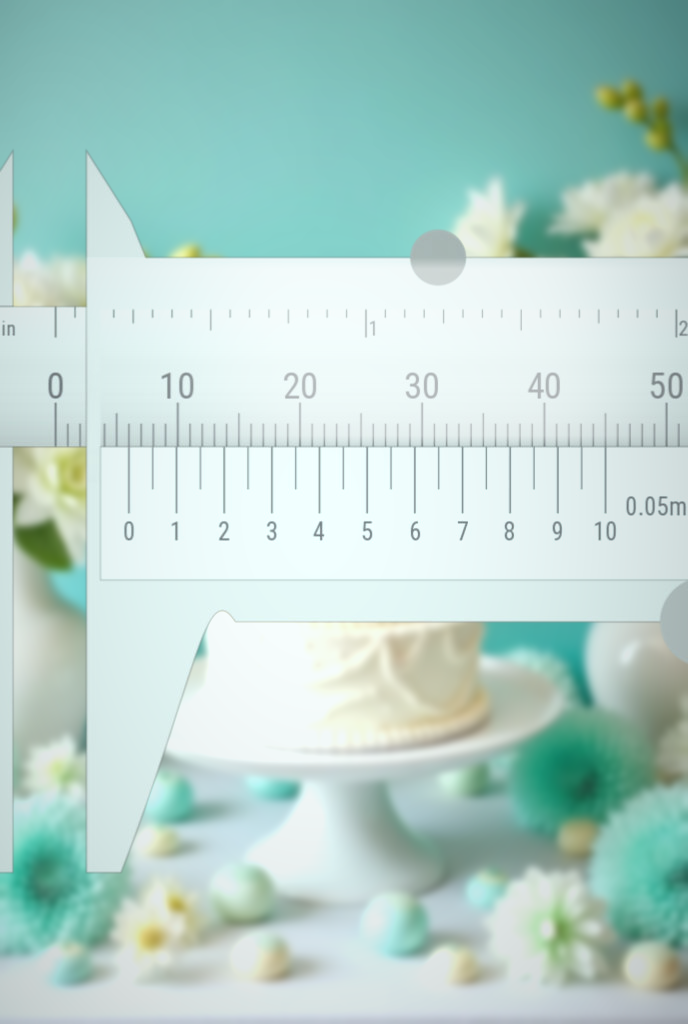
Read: 6.0,mm
